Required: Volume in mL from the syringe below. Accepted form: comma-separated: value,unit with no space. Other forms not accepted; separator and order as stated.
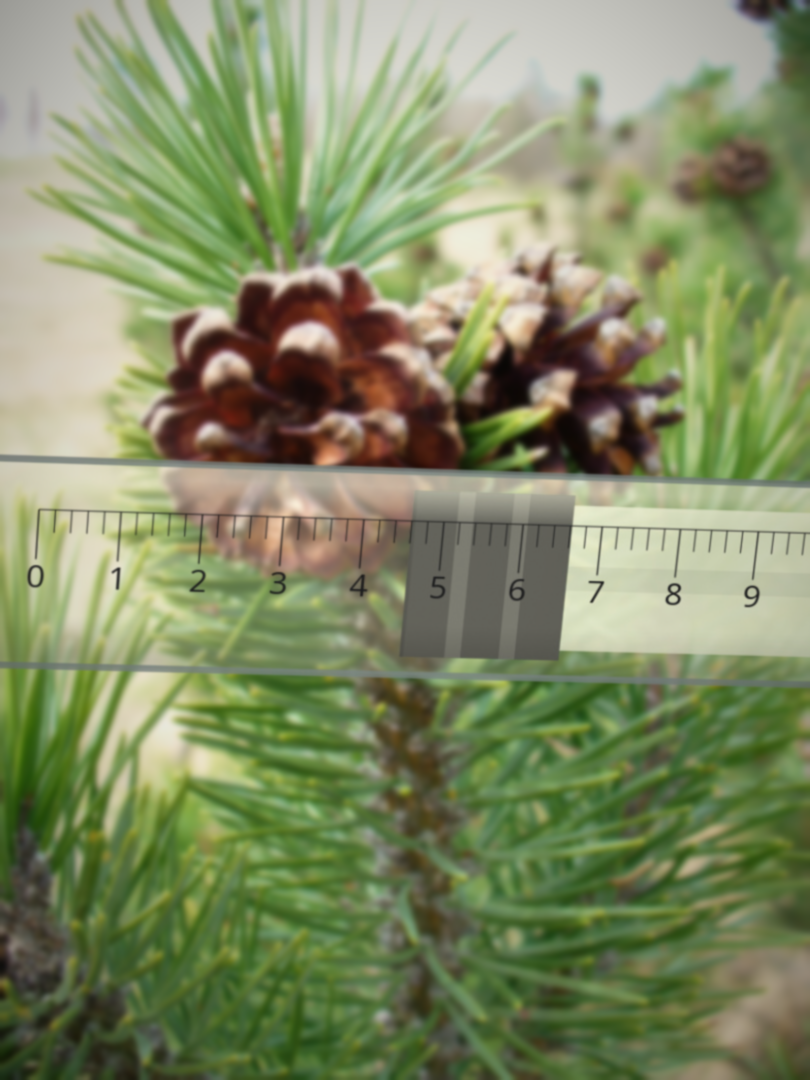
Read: 4.6,mL
